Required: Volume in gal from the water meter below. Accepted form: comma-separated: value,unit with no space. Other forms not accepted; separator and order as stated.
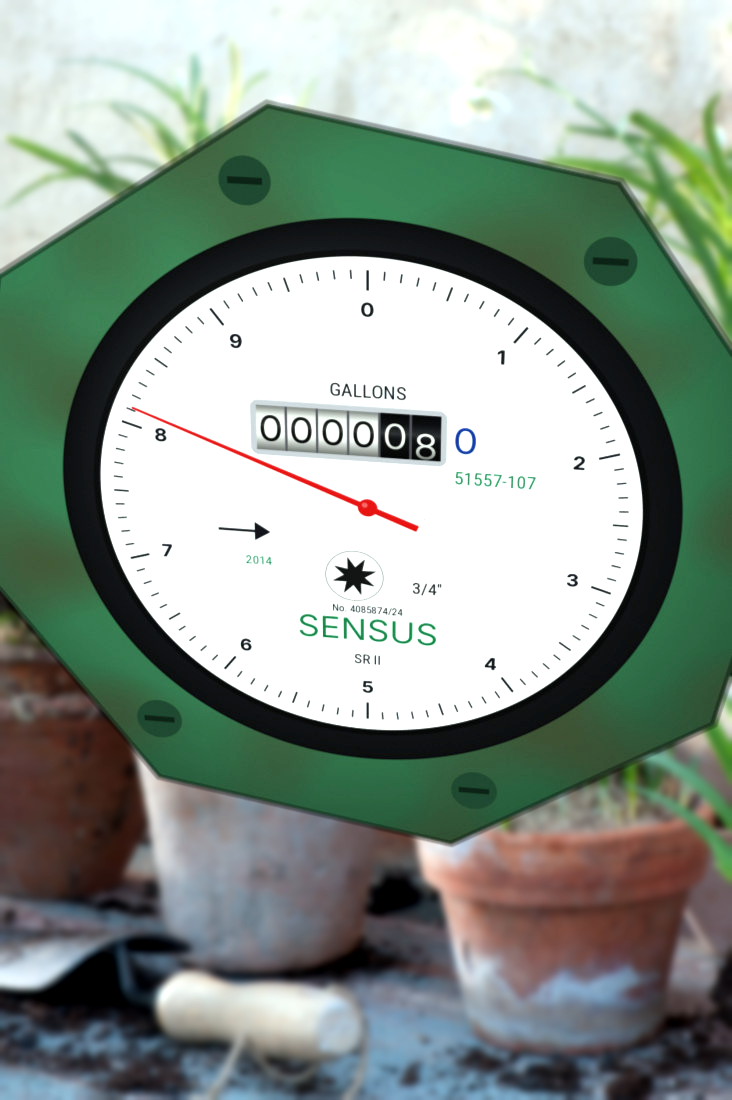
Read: 78.1,gal
